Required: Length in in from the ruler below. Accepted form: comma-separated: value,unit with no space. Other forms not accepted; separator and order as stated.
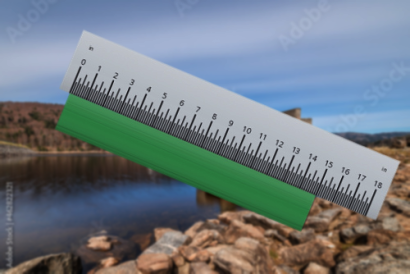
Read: 15,in
